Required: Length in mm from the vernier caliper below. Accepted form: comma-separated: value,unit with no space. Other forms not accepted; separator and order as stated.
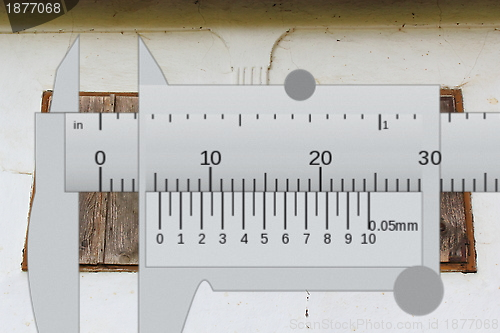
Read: 5.4,mm
